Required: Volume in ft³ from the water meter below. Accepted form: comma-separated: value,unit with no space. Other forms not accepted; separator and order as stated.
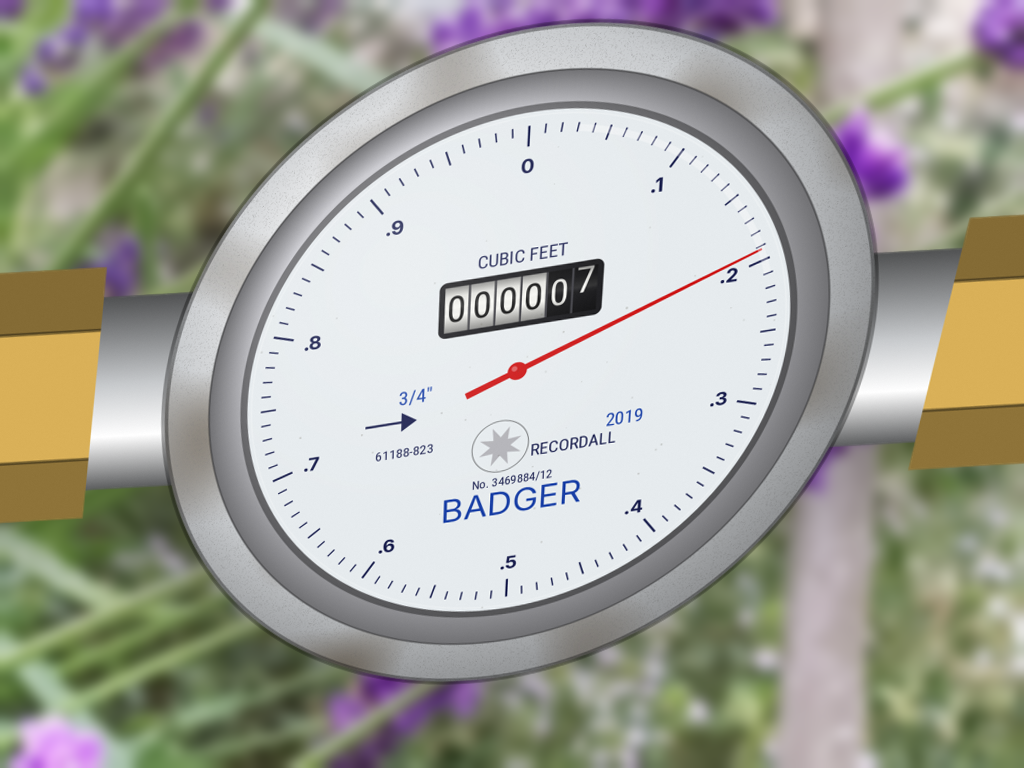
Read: 7.19,ft³
